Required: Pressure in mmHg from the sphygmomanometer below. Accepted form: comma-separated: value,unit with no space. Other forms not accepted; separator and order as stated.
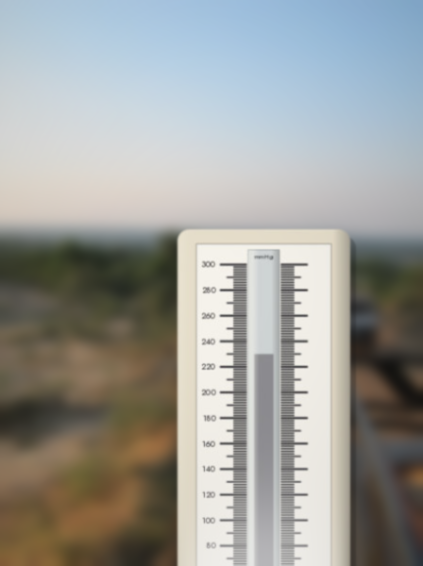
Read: 230,mmHg
